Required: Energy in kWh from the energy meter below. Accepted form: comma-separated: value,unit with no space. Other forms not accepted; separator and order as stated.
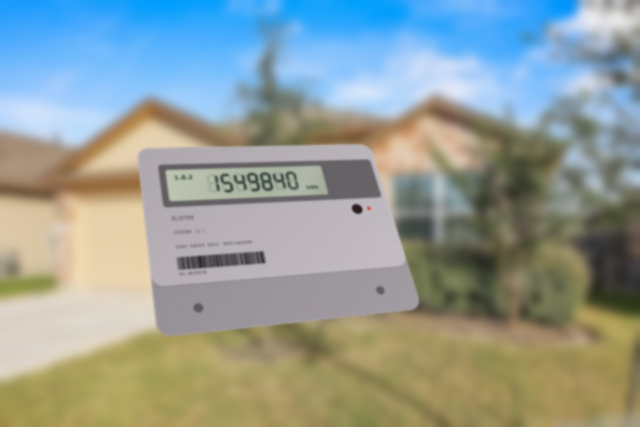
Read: 1549840,kWh
